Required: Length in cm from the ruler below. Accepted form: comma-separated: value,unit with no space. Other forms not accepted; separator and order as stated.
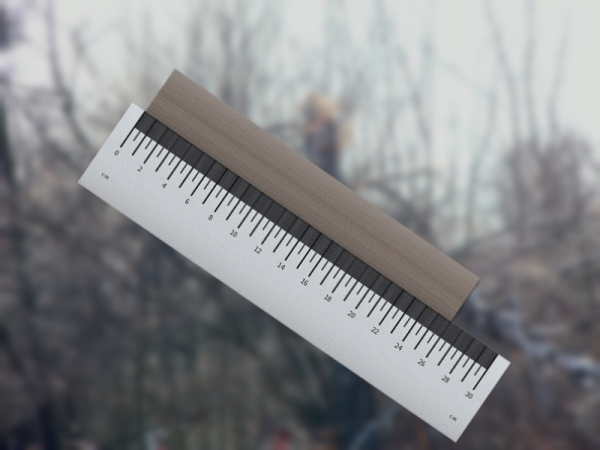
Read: 26,cm
